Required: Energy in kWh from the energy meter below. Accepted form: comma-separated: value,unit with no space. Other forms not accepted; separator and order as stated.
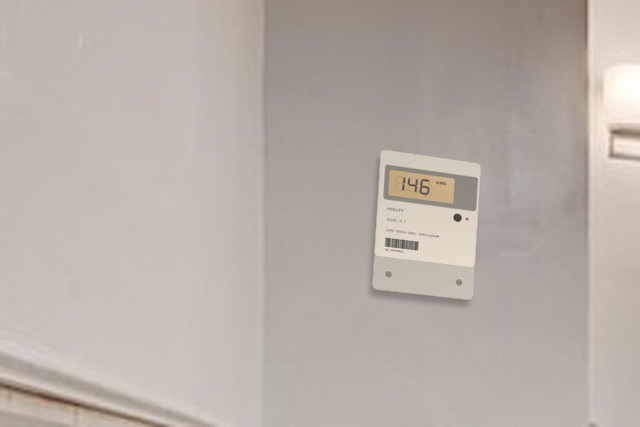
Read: 146,kWh
